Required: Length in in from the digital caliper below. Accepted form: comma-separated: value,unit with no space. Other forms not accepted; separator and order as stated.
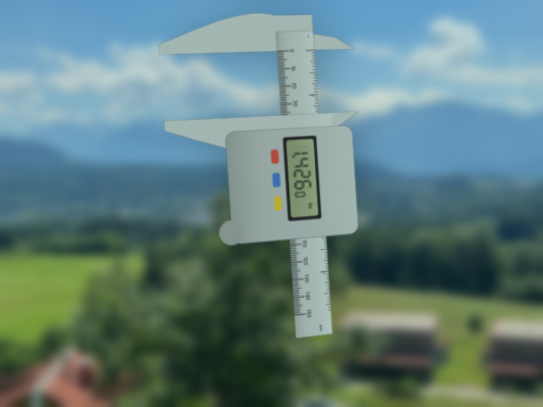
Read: 1.4260,in
